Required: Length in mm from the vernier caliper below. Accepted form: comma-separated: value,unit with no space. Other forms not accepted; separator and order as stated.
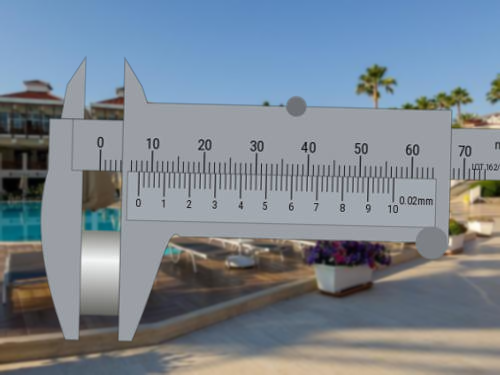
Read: 7.5,mm
